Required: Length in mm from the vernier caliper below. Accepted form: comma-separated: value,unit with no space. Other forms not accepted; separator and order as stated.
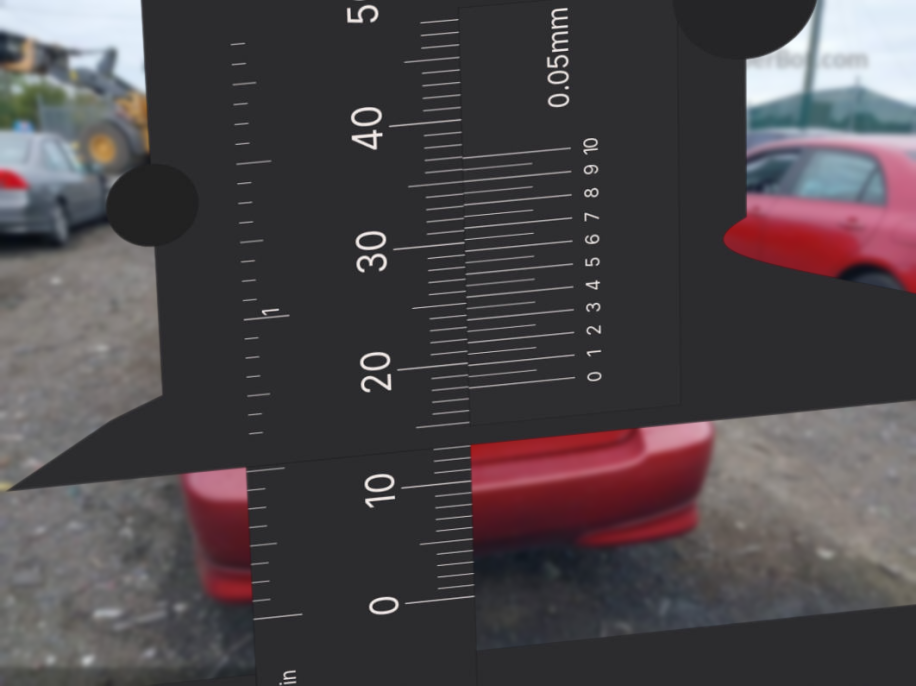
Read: 17.9,mm
